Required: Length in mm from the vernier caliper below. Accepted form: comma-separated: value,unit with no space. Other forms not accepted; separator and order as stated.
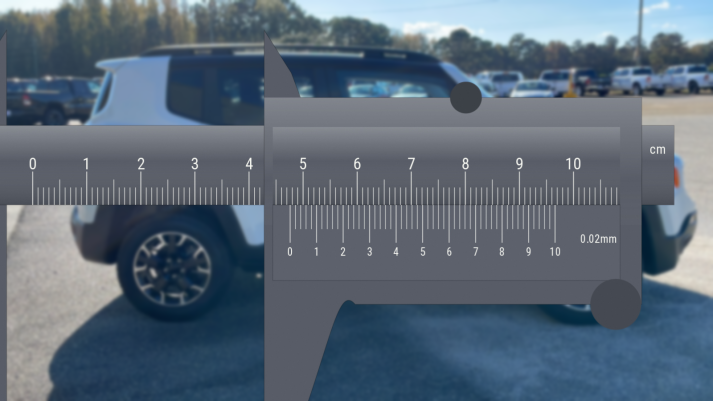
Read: 47.6,mm
